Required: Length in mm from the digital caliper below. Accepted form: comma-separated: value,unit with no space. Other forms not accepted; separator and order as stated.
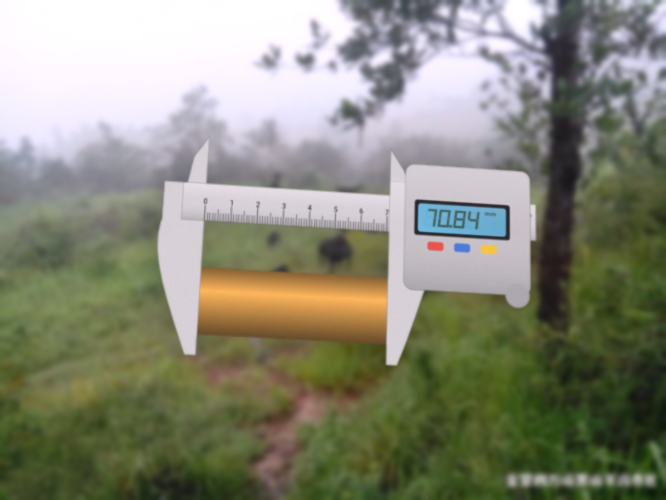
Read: 70.84,mm
